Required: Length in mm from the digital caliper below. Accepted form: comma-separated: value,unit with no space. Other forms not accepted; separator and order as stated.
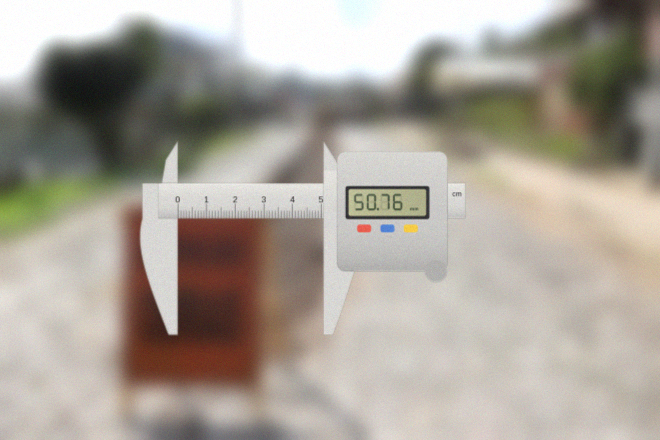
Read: 50.76,mm
